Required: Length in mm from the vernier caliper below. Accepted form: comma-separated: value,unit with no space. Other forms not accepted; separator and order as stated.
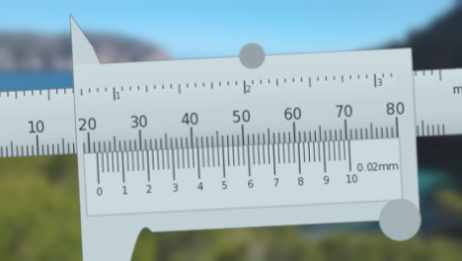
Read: 21.5,mm
